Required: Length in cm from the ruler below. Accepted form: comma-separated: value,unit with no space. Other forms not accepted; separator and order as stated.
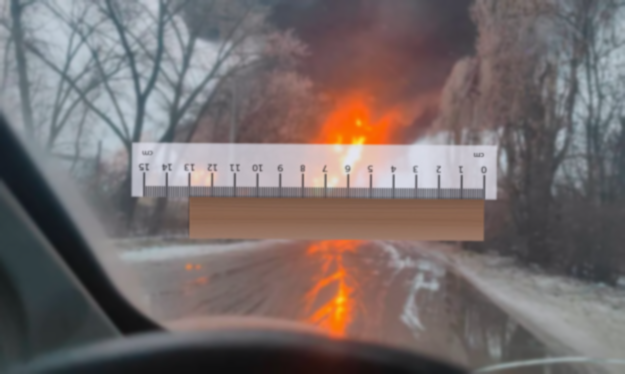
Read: 13,cm
